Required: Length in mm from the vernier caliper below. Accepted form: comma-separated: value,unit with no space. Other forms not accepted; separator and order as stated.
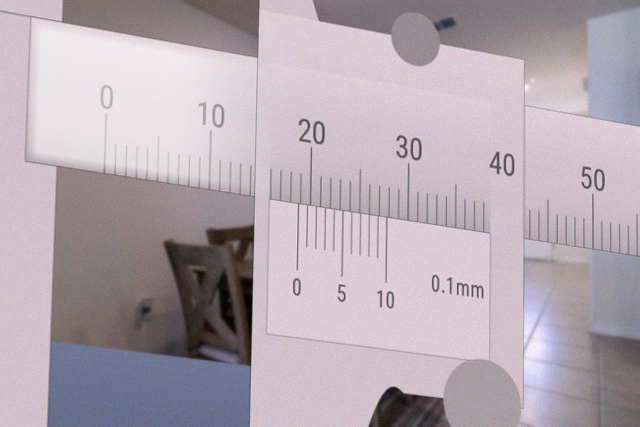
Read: 18.8,mm
